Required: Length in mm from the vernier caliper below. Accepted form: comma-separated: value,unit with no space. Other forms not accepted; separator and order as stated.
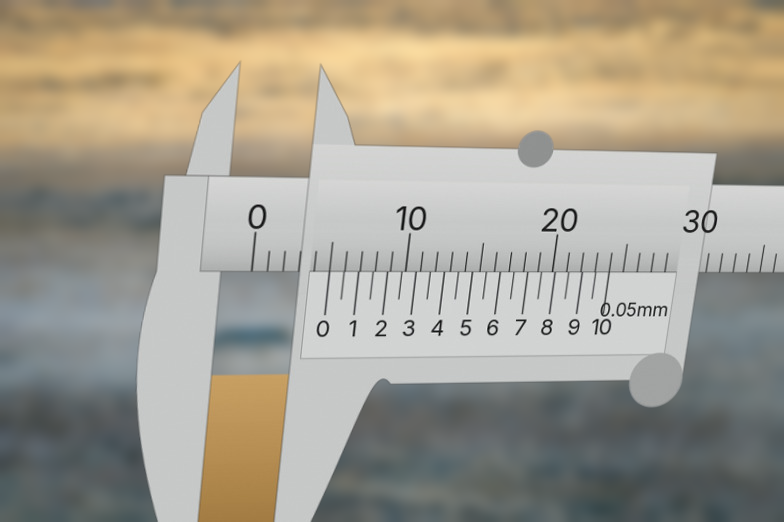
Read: 5.0,mm
